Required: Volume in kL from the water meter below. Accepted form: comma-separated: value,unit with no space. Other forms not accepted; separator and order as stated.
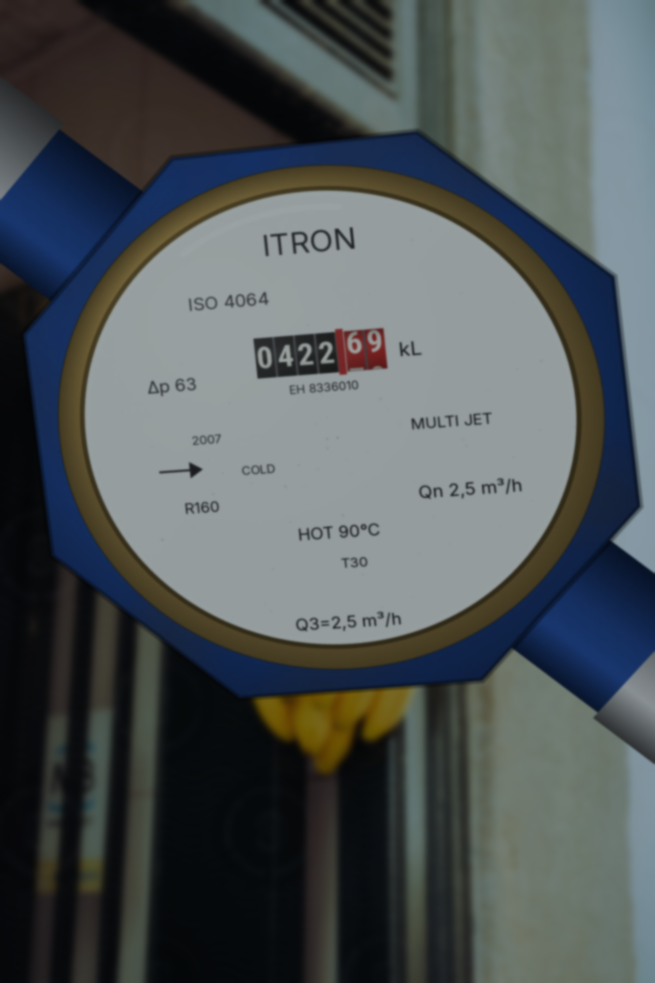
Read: 422.69,kL
